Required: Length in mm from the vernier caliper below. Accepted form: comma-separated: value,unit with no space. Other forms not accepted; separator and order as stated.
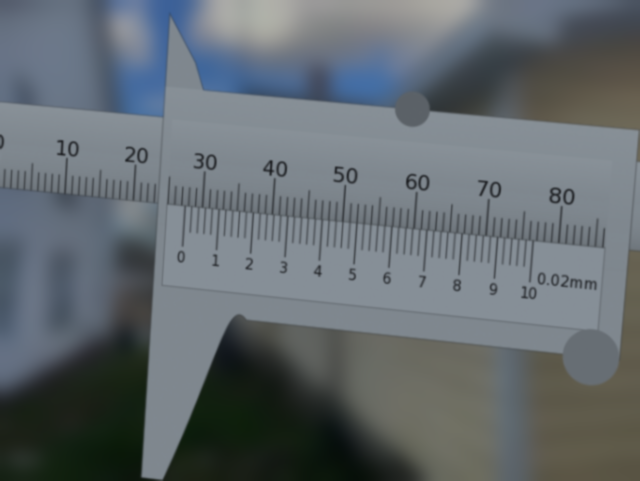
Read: 27.5,mm
